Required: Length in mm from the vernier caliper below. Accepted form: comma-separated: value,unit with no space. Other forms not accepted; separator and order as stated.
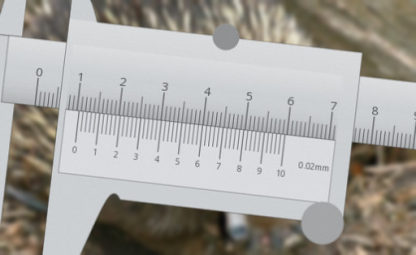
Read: 10.5,mm
